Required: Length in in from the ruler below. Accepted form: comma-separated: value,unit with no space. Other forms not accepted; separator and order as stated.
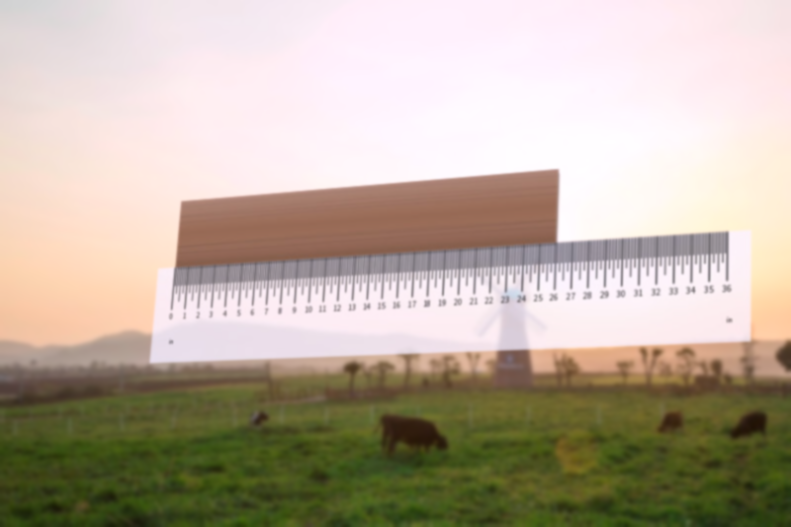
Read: 26,in
